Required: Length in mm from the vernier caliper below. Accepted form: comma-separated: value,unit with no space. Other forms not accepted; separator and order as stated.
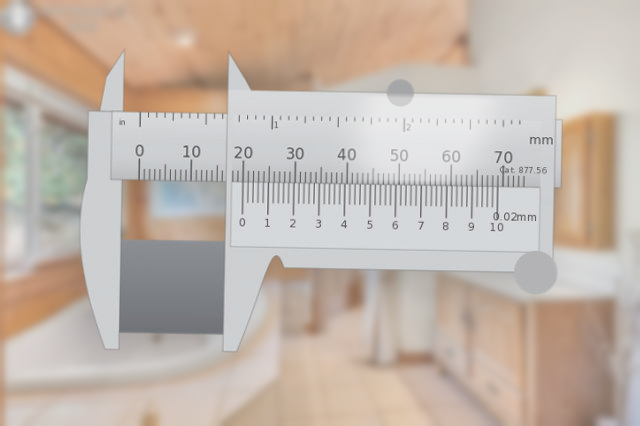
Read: 20.0,mm
